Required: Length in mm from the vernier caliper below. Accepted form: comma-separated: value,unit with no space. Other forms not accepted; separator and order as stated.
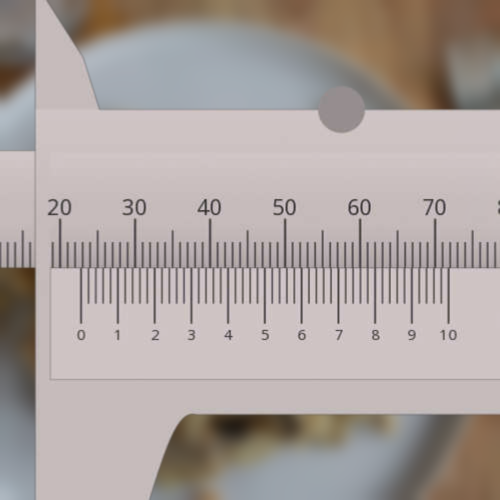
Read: 22.8,mm
